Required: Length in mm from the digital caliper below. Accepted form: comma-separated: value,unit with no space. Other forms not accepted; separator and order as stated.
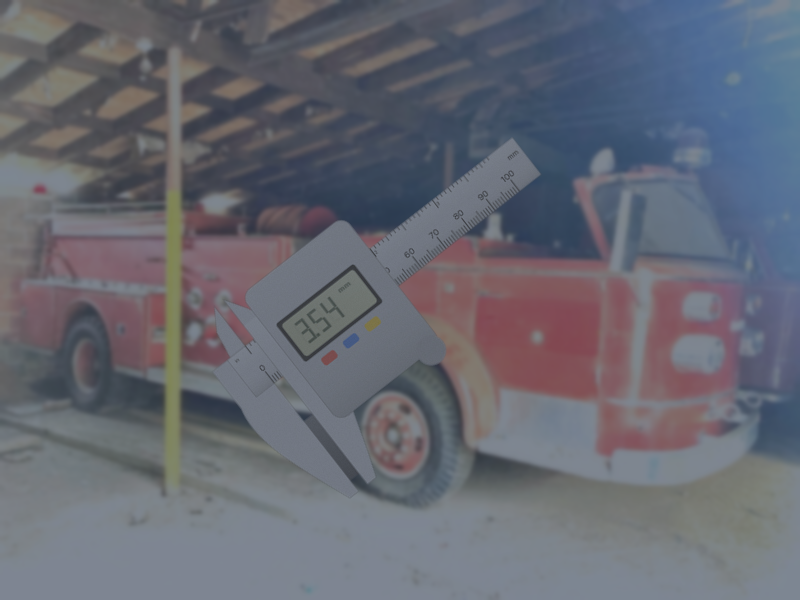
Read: 3.54,mm
